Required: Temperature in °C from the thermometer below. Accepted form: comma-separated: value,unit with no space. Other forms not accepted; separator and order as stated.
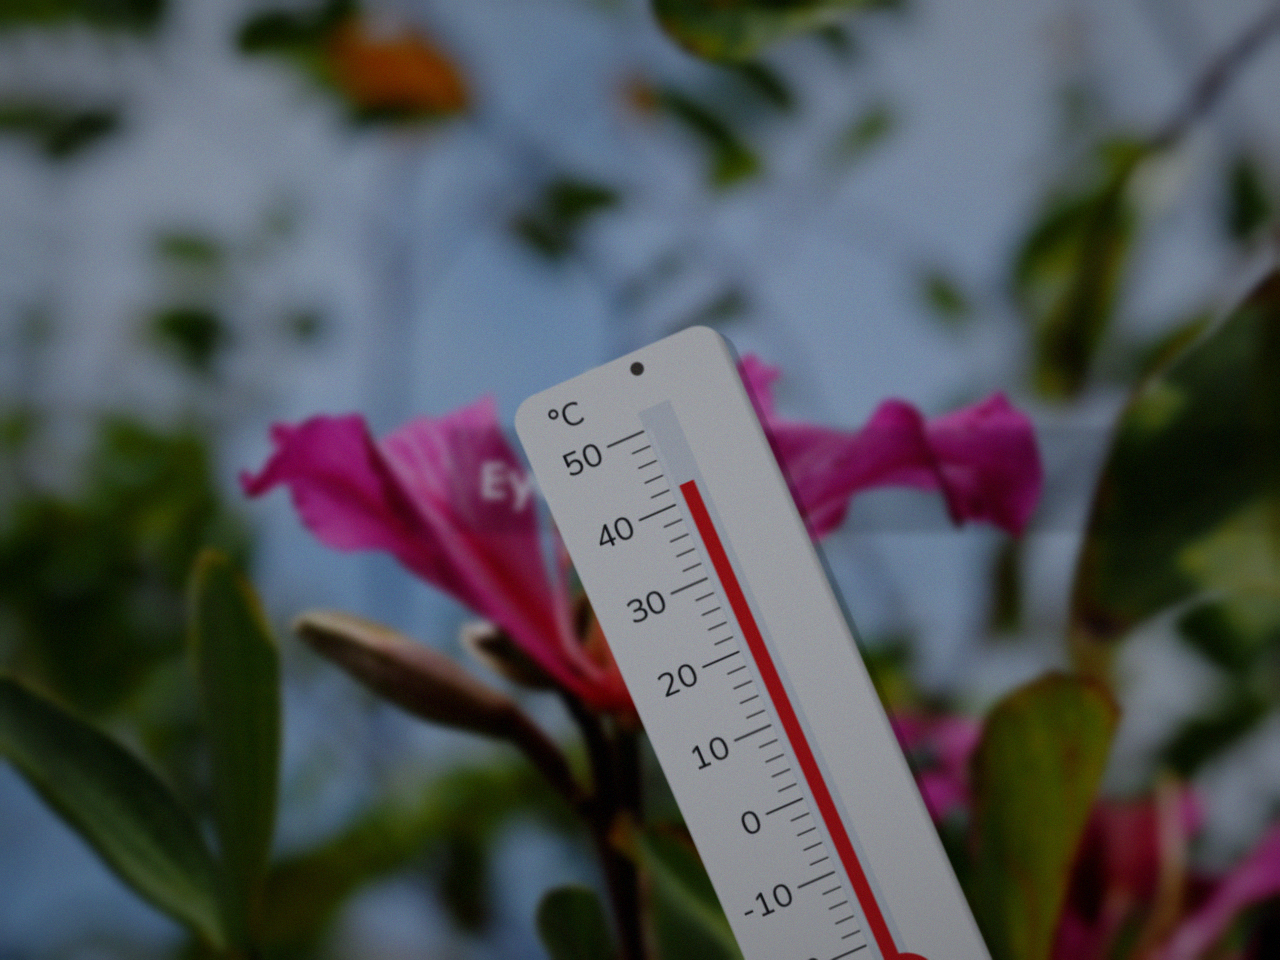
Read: 42,°C
